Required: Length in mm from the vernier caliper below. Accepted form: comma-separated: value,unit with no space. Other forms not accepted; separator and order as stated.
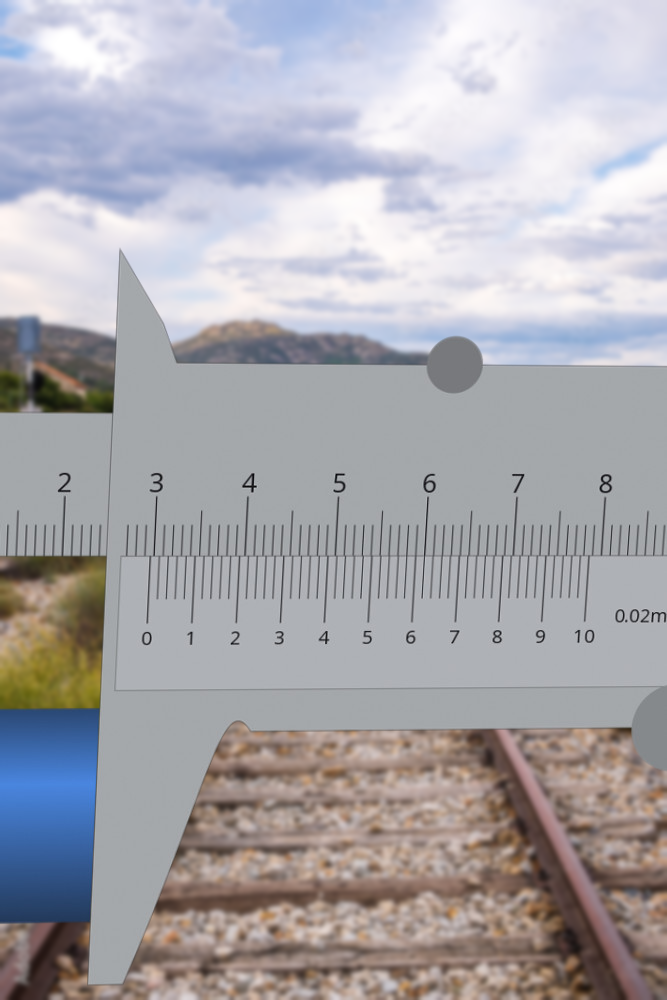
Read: 29.6,mm
